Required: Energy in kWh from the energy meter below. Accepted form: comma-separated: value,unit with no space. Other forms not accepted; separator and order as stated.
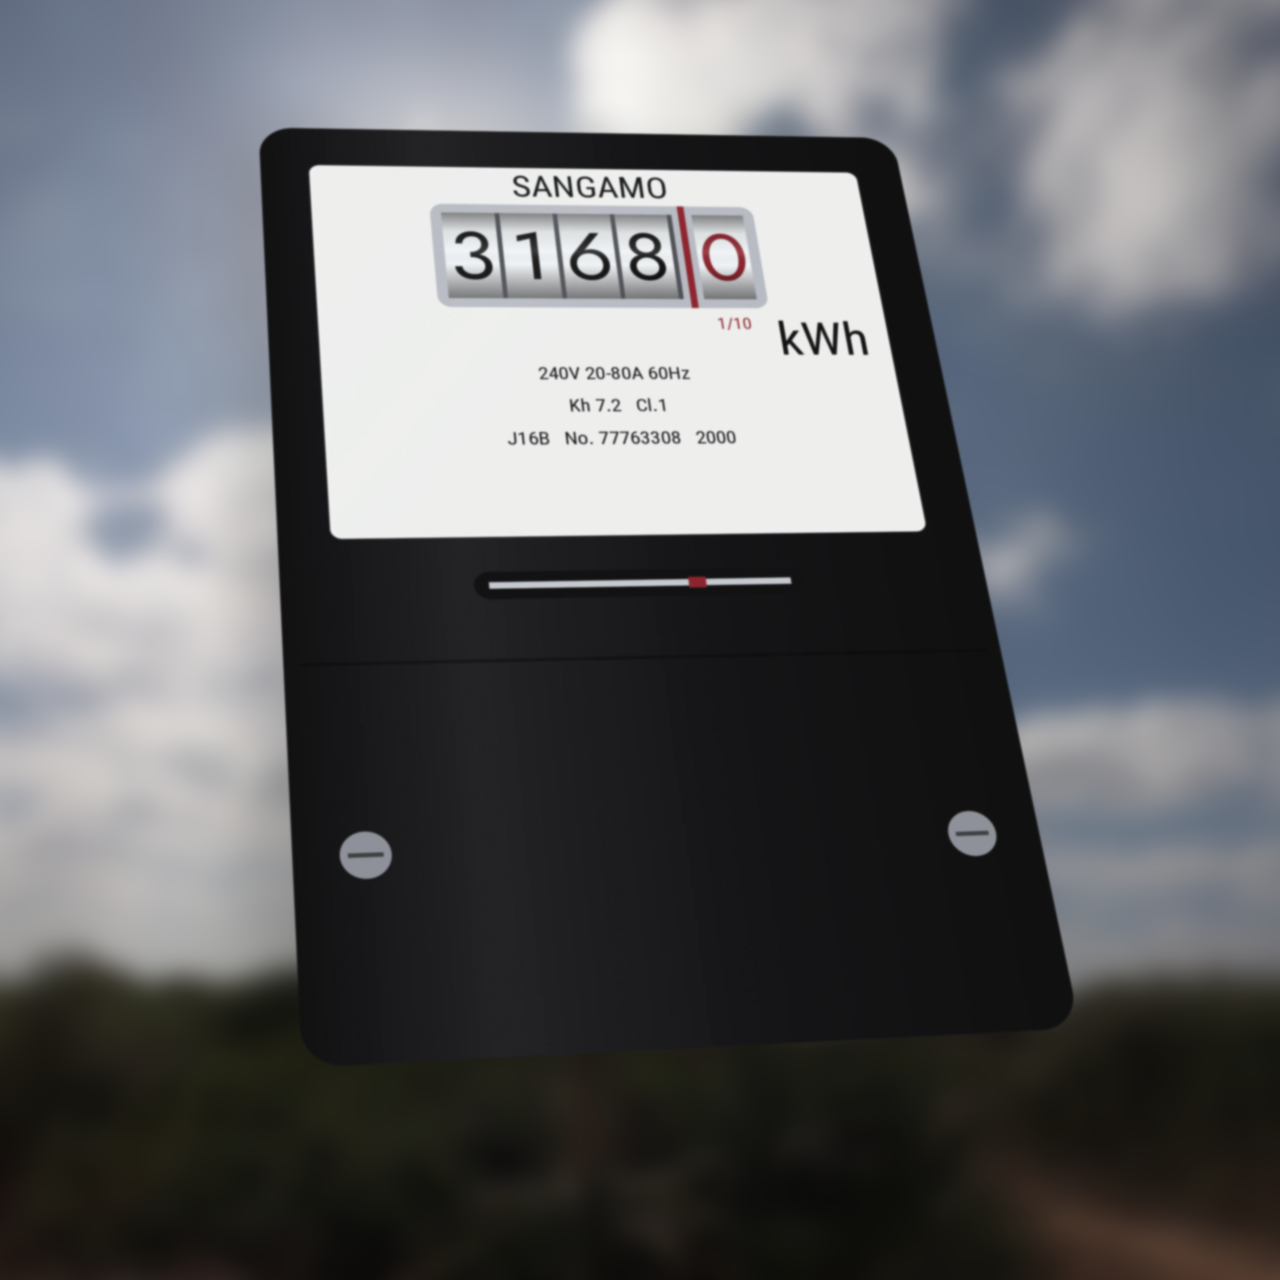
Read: 3168.0,kWh
